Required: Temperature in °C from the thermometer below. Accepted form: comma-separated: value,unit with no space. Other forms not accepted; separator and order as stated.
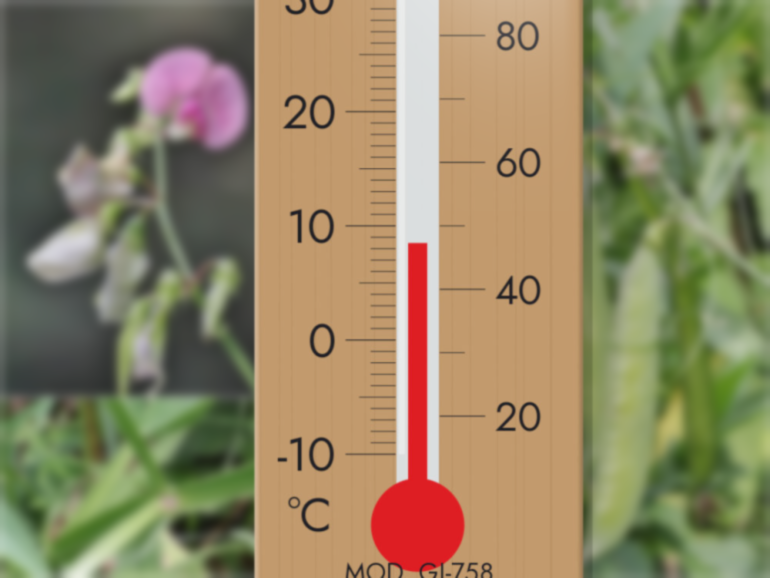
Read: 8.5,°C
